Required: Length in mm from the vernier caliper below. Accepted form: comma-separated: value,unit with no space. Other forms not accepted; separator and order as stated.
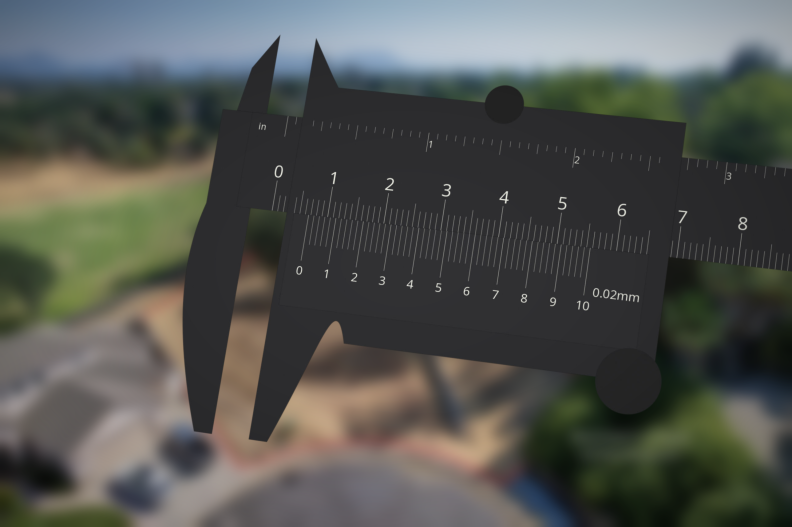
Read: 6.6,mm
